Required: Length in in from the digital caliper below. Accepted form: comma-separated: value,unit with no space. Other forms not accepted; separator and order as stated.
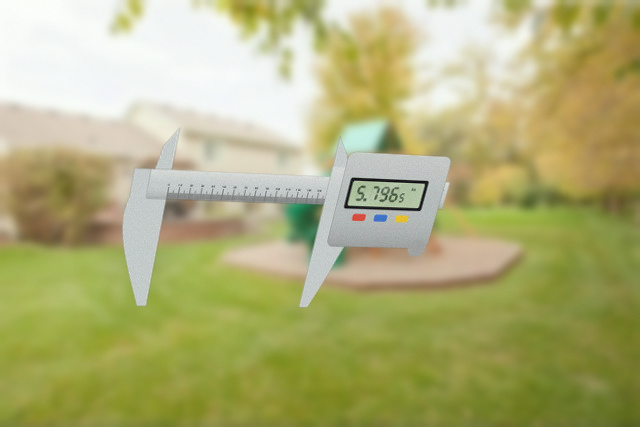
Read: 5.7965,in
